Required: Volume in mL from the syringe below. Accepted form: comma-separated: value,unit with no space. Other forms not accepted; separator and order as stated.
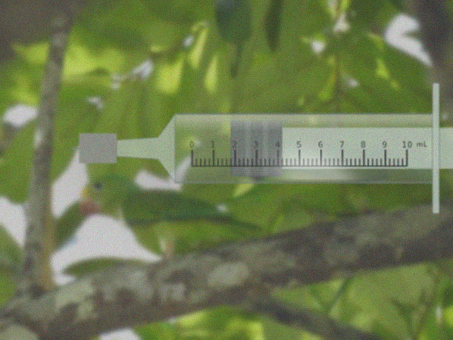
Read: 1.8,mL
